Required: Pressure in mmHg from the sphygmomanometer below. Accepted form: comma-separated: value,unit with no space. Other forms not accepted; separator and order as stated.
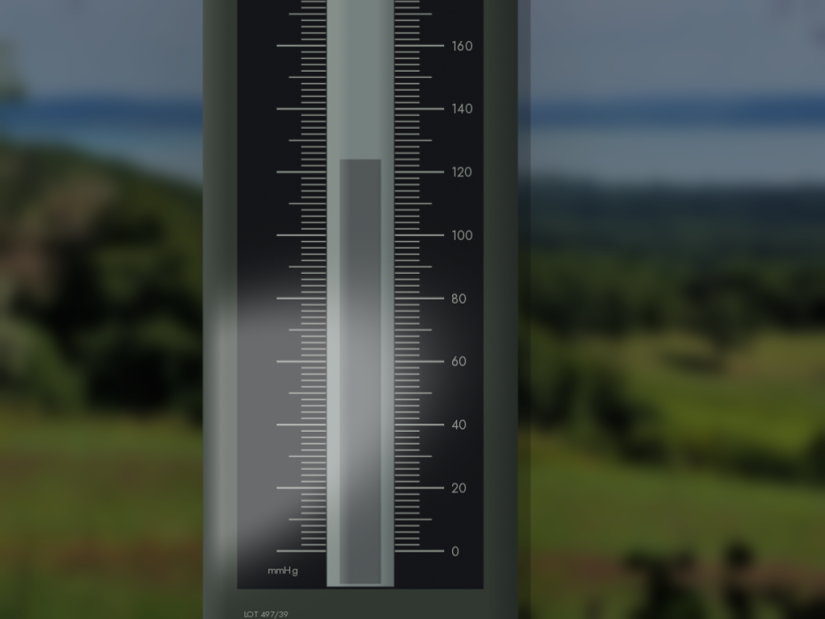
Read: 124,mmHg
